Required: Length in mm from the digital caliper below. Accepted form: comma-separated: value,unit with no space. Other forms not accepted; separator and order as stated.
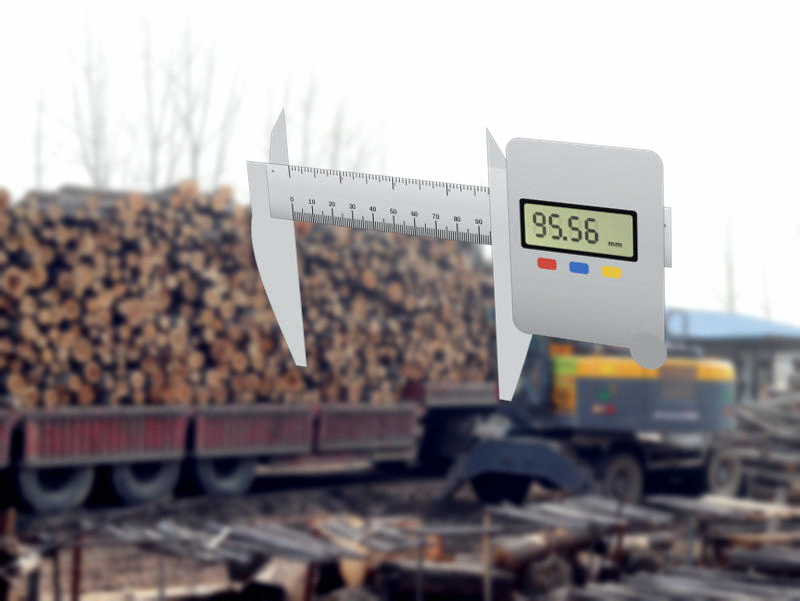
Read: 95.56,mm
